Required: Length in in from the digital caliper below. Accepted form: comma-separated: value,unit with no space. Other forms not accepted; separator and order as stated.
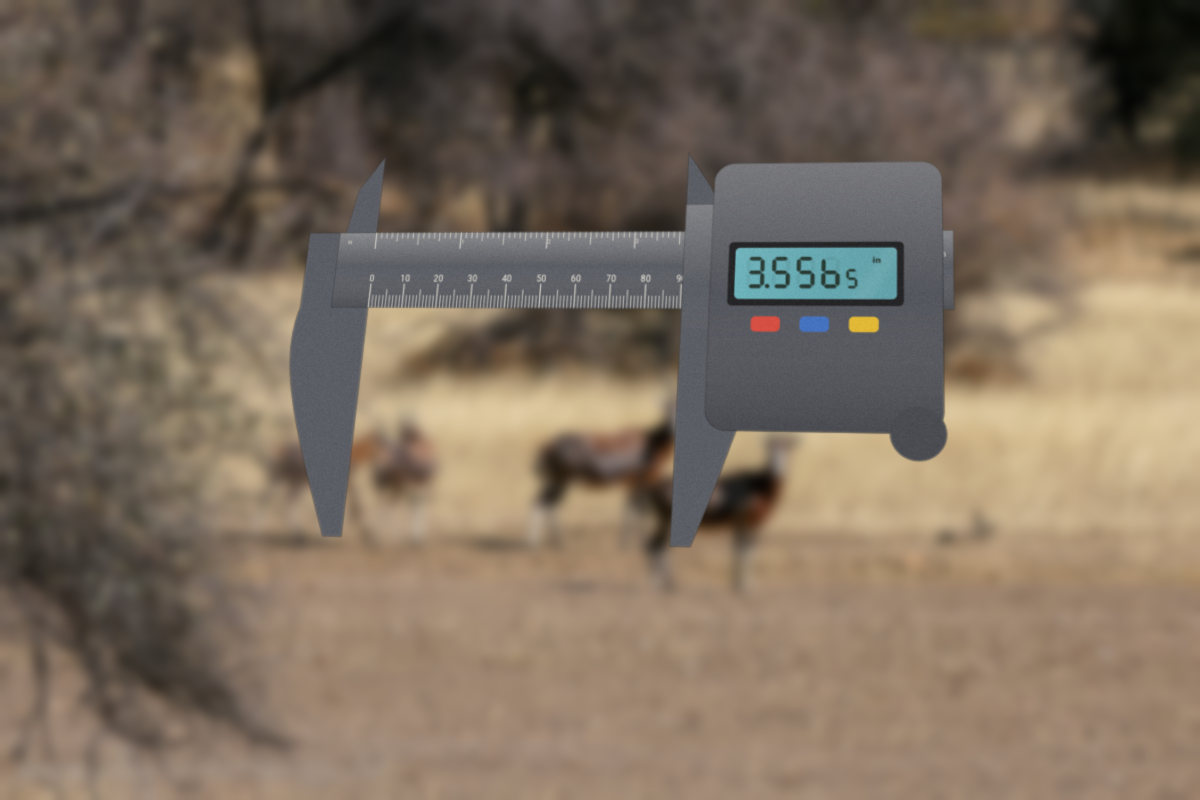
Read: 3.5565,in
